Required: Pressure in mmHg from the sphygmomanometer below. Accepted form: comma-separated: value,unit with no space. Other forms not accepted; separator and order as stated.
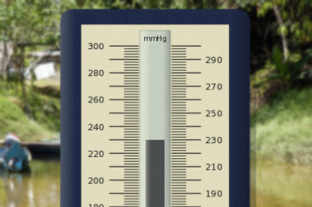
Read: 230,mmHg
